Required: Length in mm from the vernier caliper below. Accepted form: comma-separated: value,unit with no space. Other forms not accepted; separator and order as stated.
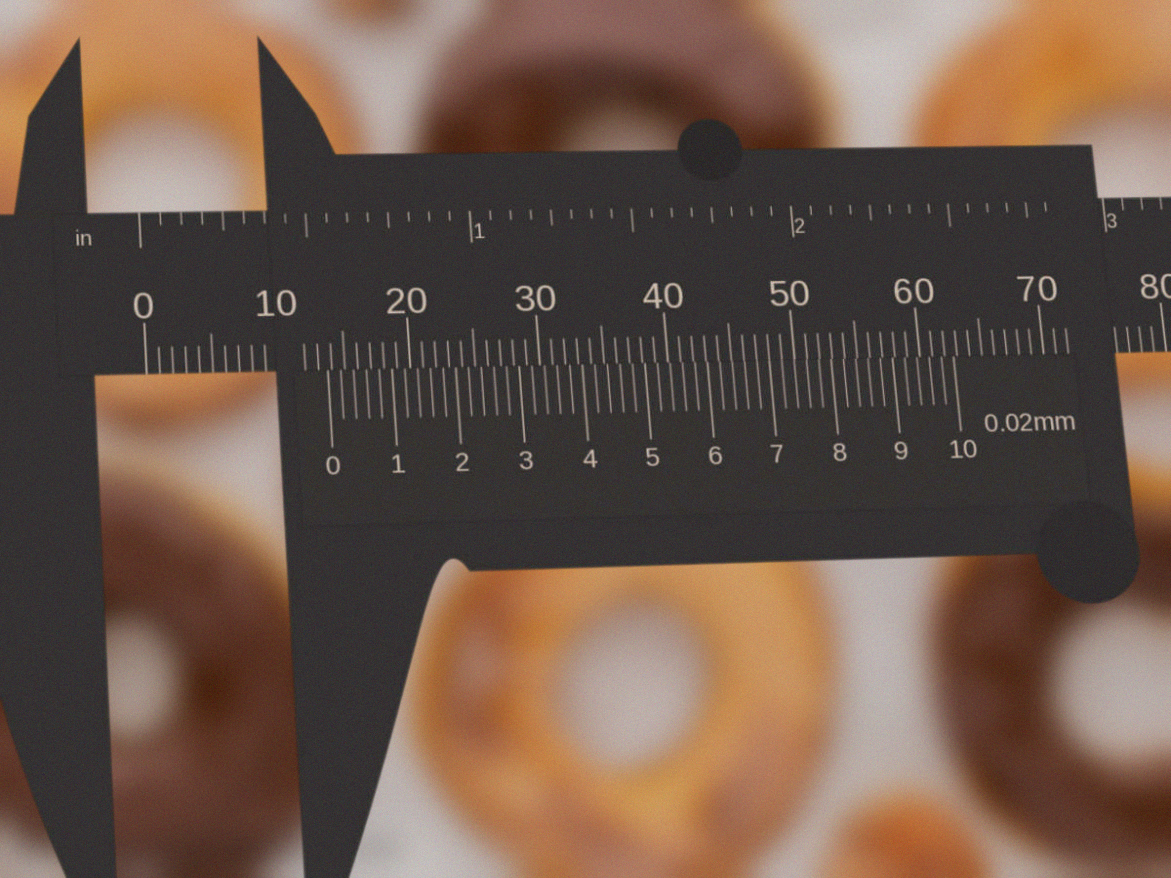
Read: 13.7,mm
